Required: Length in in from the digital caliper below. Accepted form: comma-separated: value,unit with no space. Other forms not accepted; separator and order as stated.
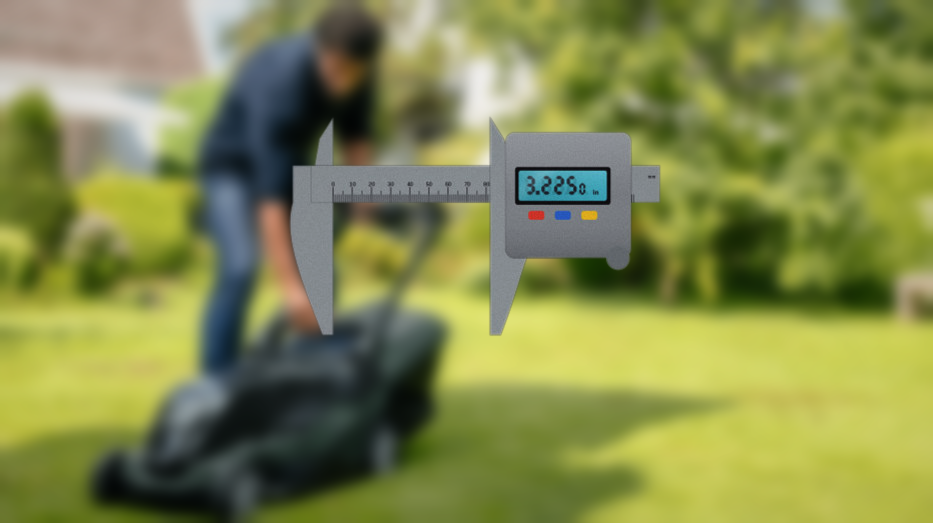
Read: 3.2250,in
